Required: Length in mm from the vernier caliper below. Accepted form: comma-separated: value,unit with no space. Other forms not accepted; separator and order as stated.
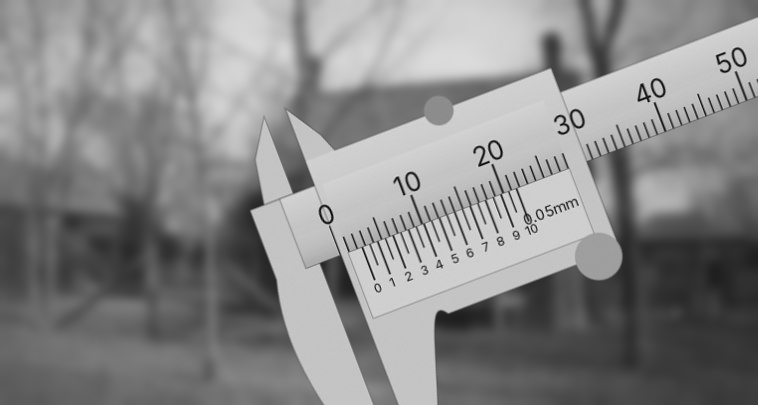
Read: 2.6,mm
